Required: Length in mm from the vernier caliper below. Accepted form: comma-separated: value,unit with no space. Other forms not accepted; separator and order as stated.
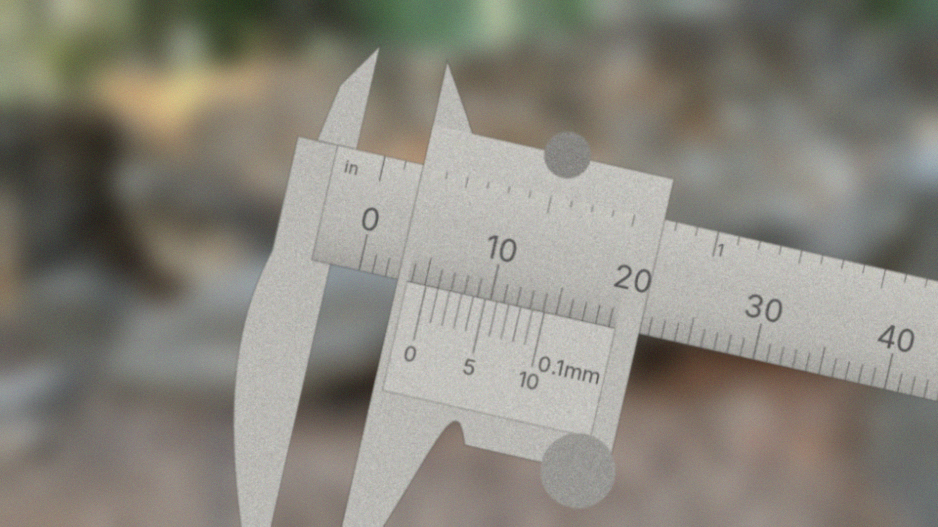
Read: 5.1,mm
